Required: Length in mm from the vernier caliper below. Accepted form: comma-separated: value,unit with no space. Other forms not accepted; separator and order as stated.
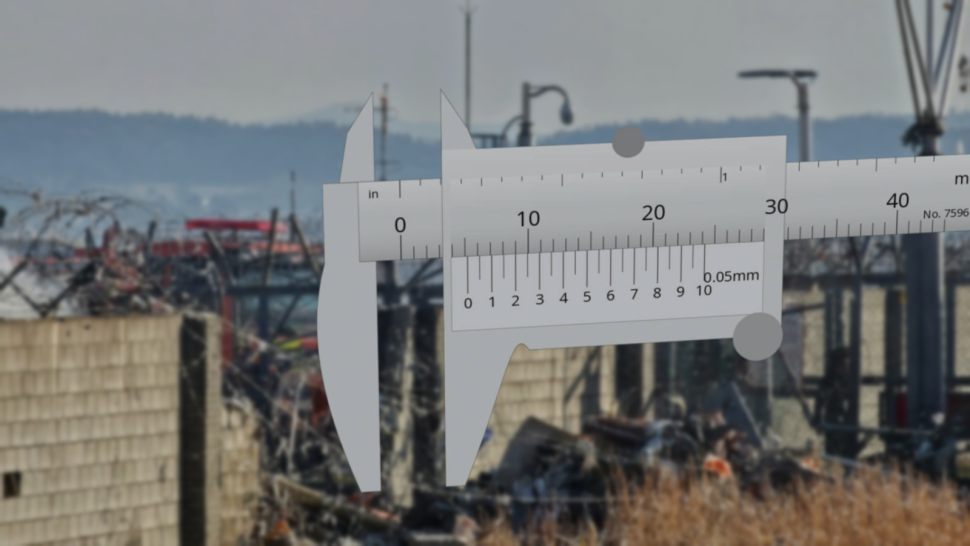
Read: 5.2,mm
